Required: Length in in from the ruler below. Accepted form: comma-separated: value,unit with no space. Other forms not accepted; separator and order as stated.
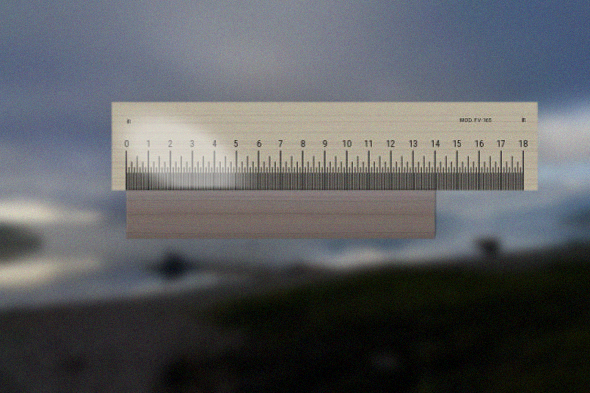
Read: 14,in
